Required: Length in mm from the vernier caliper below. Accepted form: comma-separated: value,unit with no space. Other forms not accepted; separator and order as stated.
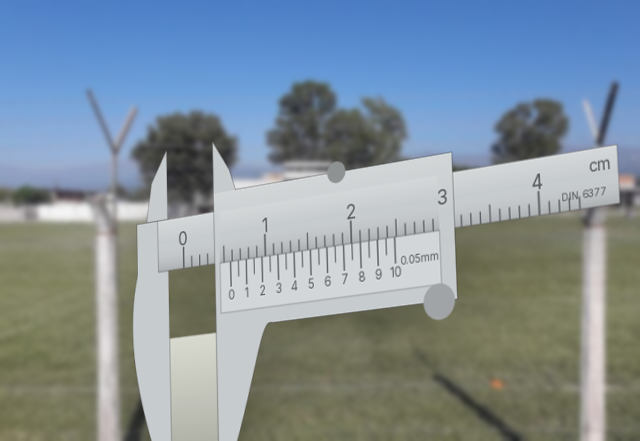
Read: 5.8,mm
